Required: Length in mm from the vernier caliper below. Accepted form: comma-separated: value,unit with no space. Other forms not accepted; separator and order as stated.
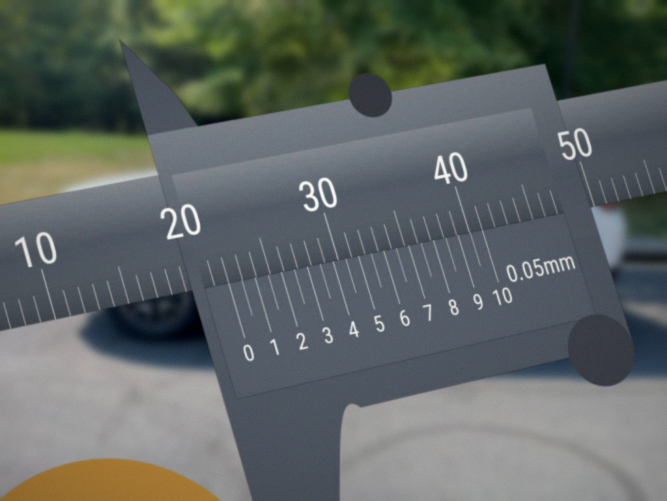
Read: 22.0,mm
